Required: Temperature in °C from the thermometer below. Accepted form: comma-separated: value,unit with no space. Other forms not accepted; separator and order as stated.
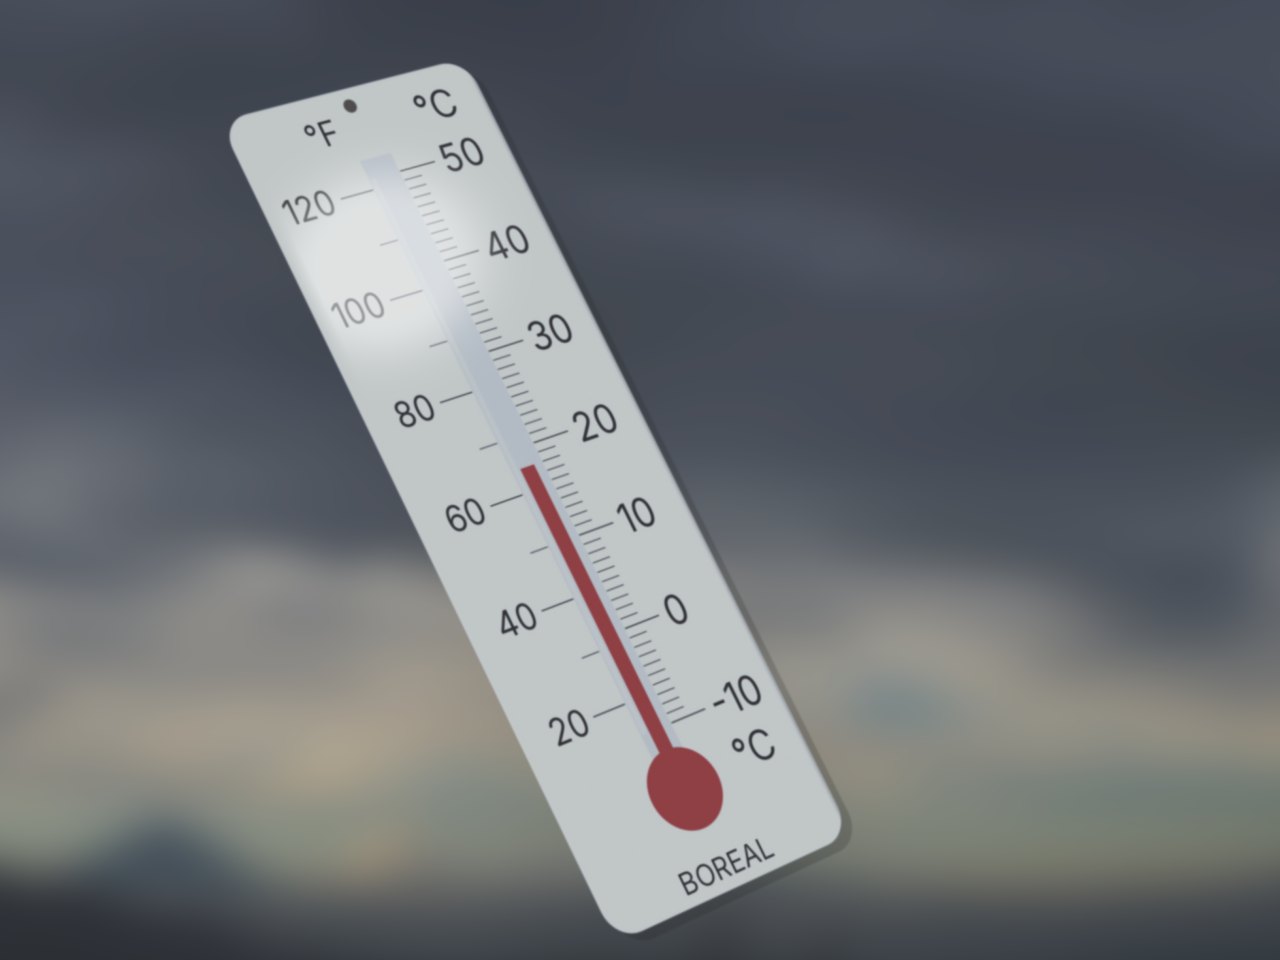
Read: 18,°C
